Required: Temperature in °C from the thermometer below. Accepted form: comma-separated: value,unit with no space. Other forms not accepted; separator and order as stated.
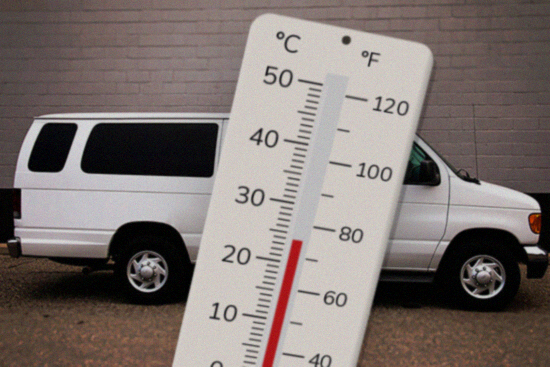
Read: 24,°C
